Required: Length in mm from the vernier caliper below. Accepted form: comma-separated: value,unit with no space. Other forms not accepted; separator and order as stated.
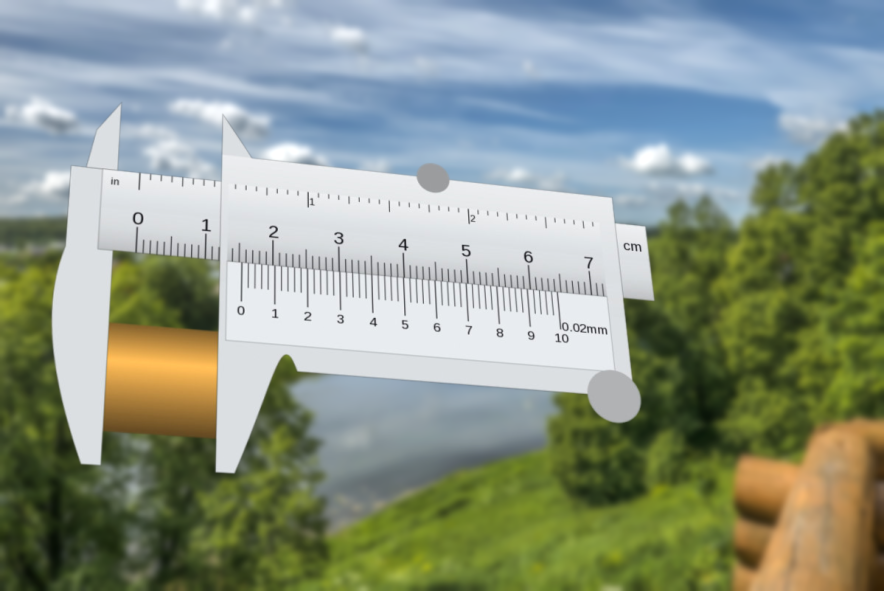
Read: 15.4,mm
